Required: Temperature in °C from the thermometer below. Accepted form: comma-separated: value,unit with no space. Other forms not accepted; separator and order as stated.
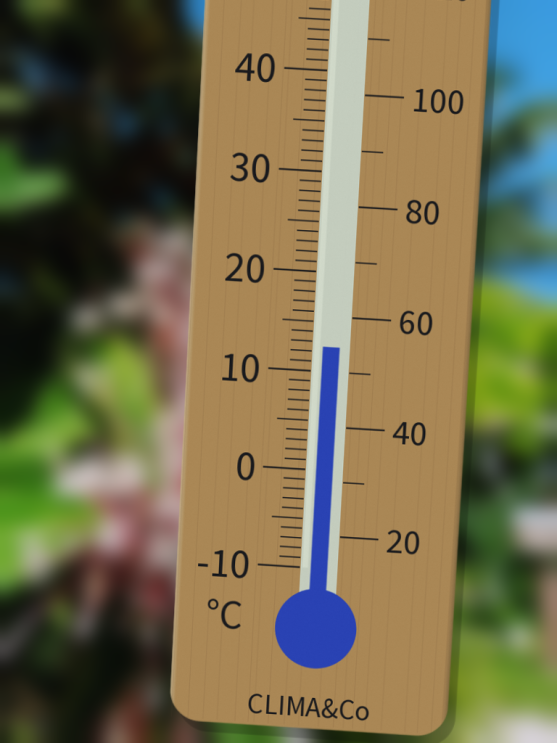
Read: 12.5,°C
